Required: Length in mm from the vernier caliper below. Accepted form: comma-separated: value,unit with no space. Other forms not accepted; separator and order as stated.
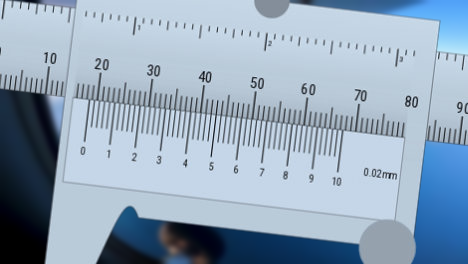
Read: 18.5,mm
